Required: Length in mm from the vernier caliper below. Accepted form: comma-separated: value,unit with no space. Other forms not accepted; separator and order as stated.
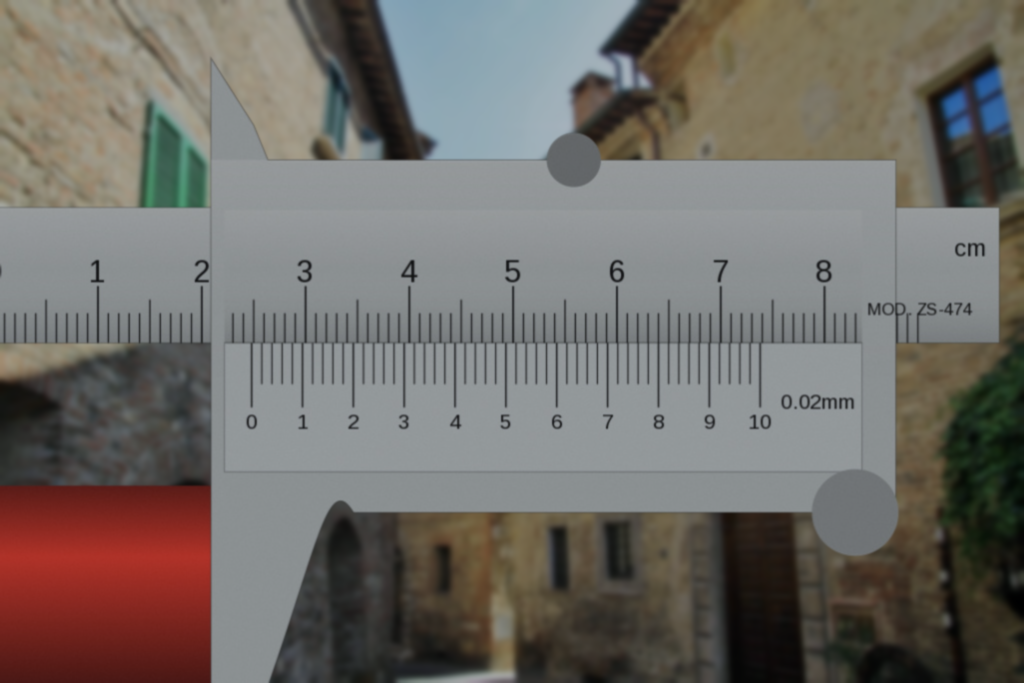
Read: 24.8,mm
